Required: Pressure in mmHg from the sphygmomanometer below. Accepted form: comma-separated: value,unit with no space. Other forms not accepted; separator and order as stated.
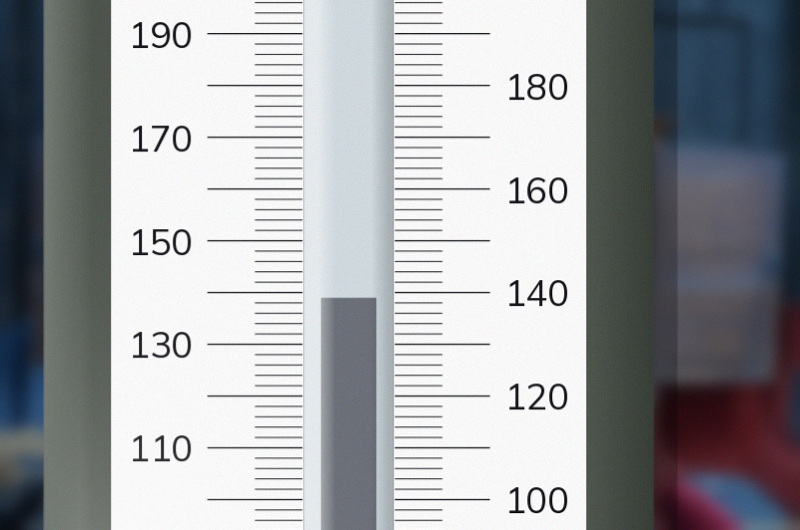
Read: 139,mmHg
